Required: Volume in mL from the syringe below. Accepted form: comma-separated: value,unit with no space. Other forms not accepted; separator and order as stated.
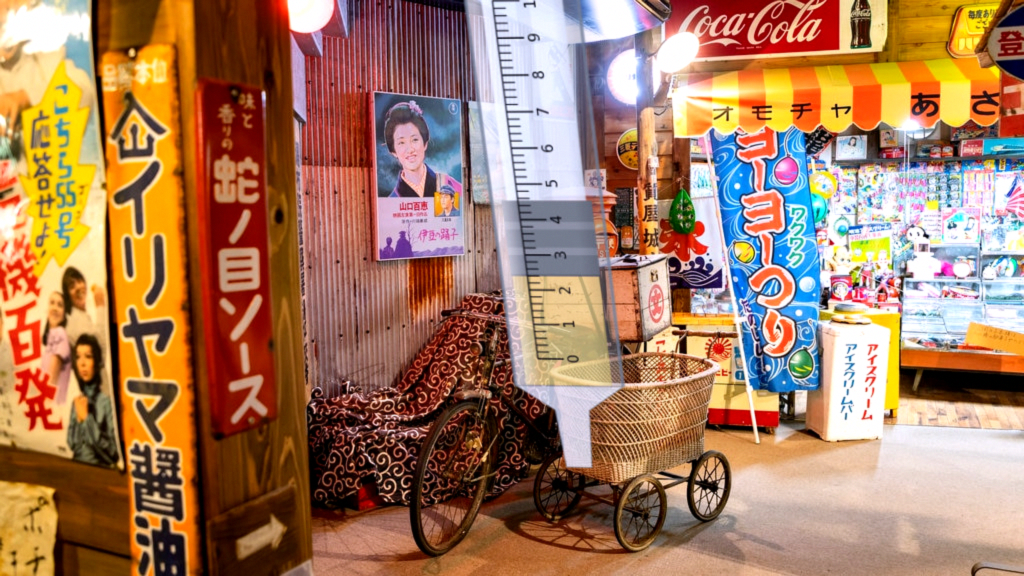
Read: 2.4,mL
